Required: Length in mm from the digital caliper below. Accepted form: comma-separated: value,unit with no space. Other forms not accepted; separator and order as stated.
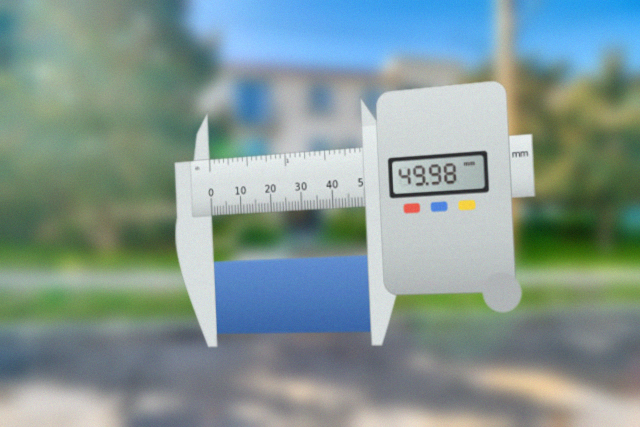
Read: 49.98,mm
